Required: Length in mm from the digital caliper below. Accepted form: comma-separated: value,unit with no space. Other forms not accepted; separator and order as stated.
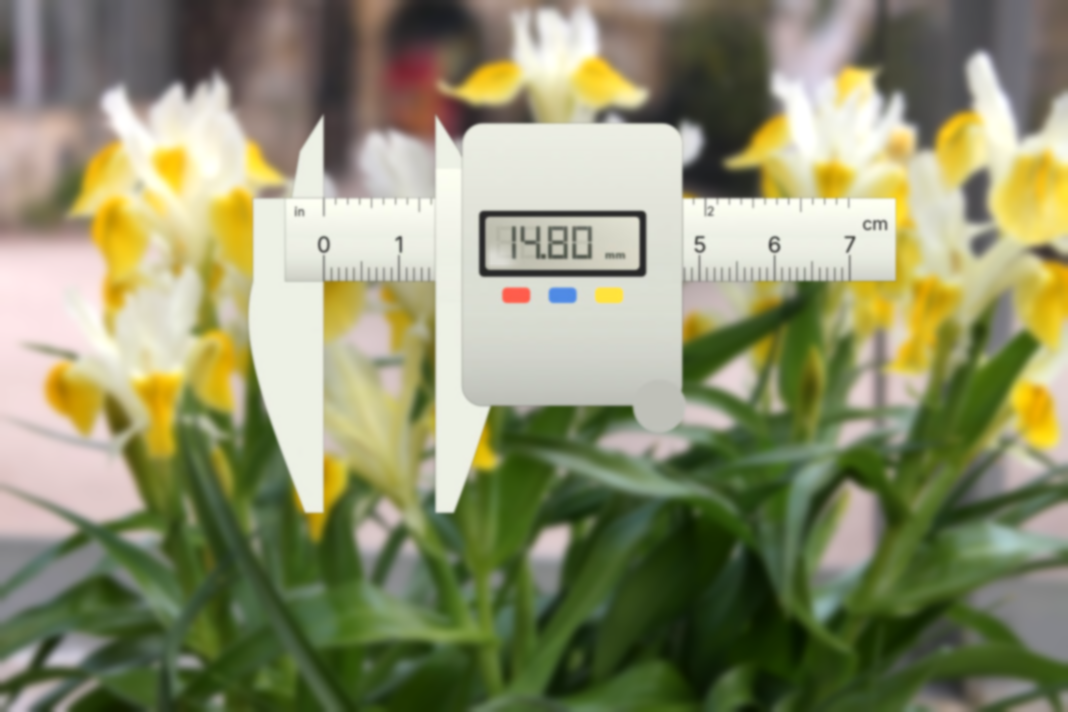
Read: 14.80,mm
